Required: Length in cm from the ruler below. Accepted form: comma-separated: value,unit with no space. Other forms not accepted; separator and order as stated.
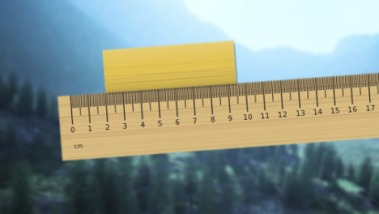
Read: 7.5,cm
